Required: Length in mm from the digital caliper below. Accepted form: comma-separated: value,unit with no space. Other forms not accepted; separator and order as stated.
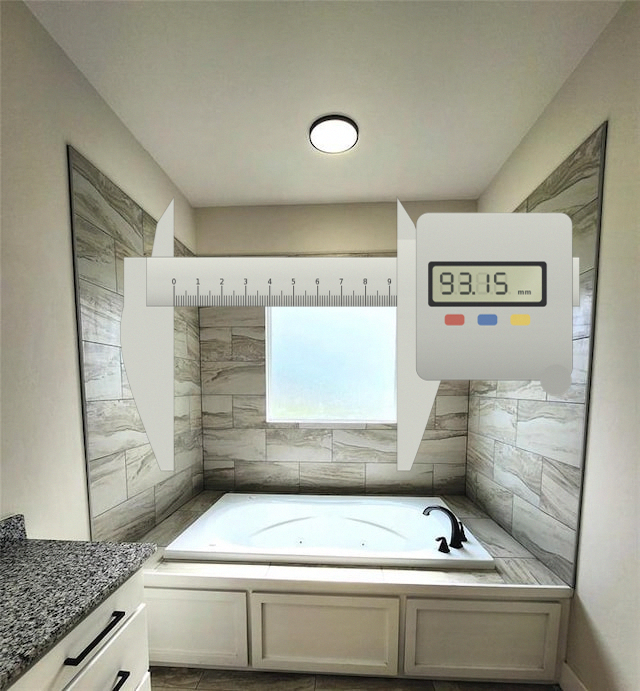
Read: 93.15,mm
